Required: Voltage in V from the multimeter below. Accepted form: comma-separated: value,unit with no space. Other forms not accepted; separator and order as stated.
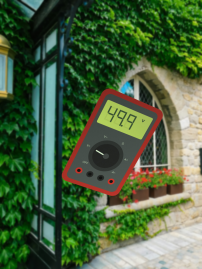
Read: 49.9,V
